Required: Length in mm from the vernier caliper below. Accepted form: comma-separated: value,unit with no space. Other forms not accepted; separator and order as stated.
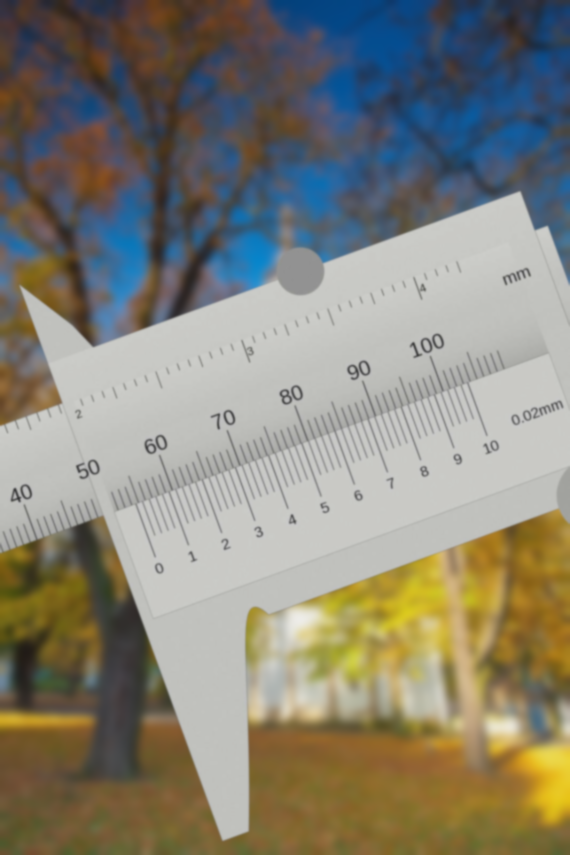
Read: 54.6,mm
